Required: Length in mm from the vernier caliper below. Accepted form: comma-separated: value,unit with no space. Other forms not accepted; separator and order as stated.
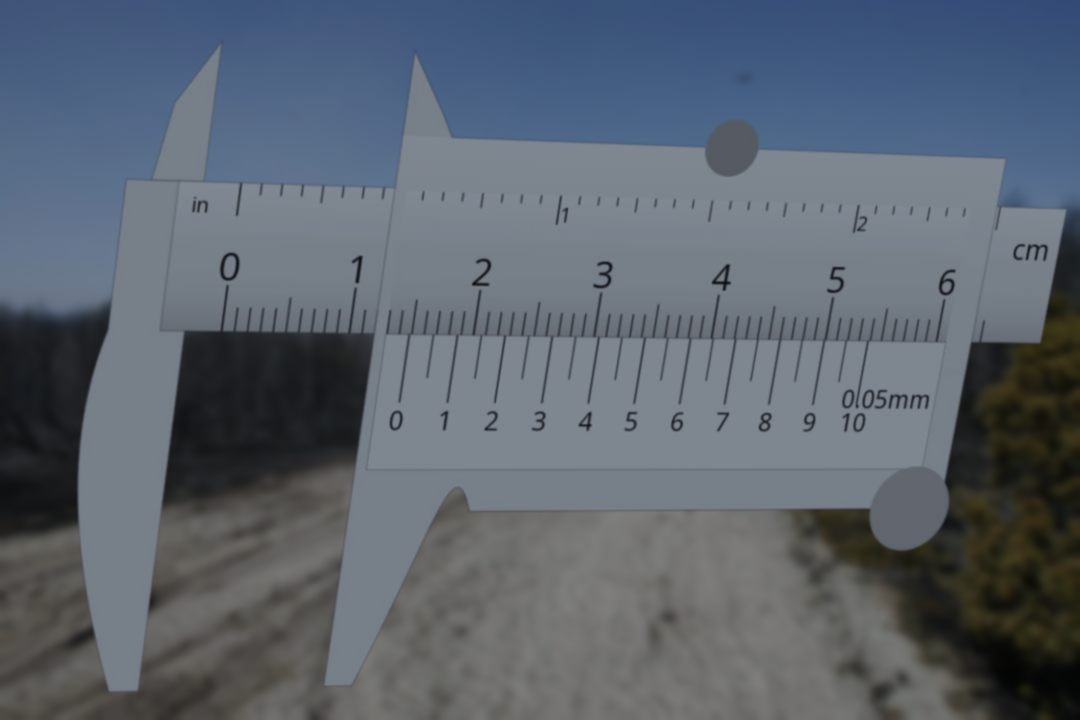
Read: 14.8,mm
